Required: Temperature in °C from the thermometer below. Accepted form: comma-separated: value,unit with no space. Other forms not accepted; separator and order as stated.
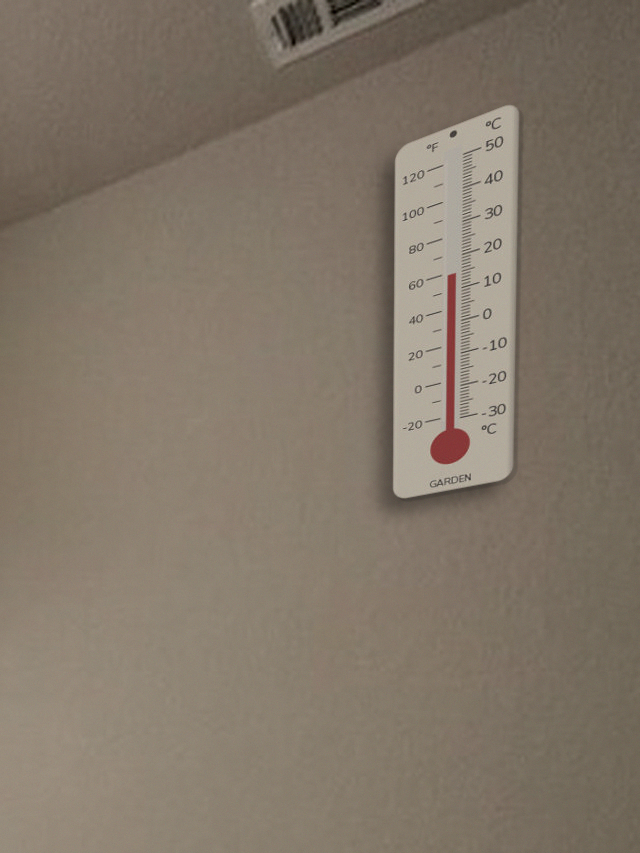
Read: 15,°C
